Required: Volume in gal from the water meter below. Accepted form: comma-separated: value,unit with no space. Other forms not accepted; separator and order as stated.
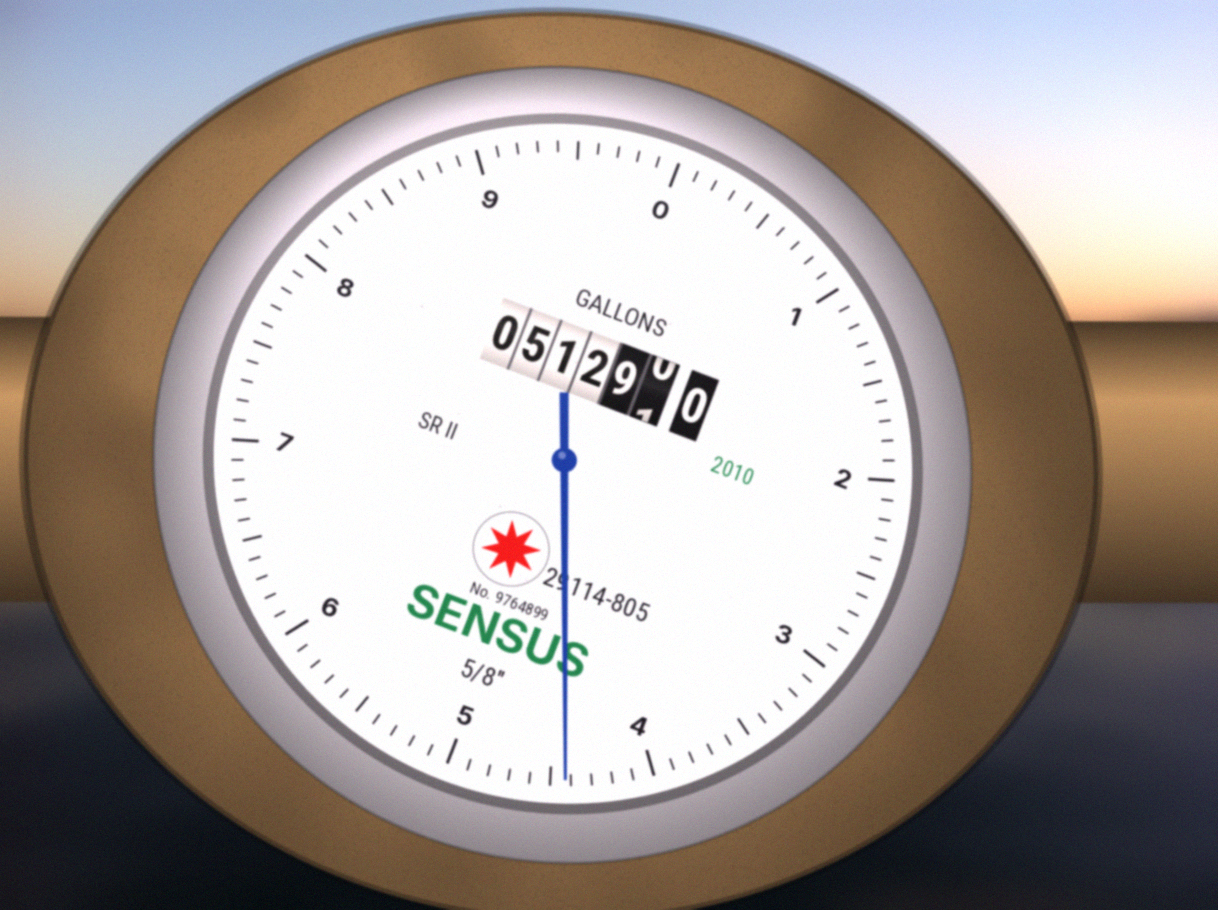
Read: 512904.4,gal
